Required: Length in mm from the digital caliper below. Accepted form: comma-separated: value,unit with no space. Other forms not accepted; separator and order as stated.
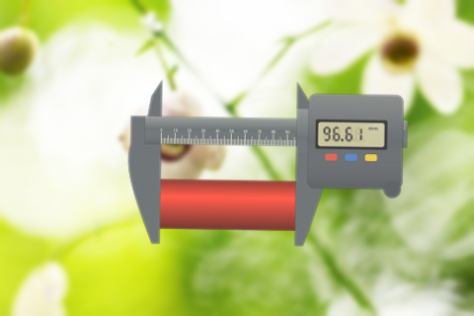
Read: 96.61,mm
